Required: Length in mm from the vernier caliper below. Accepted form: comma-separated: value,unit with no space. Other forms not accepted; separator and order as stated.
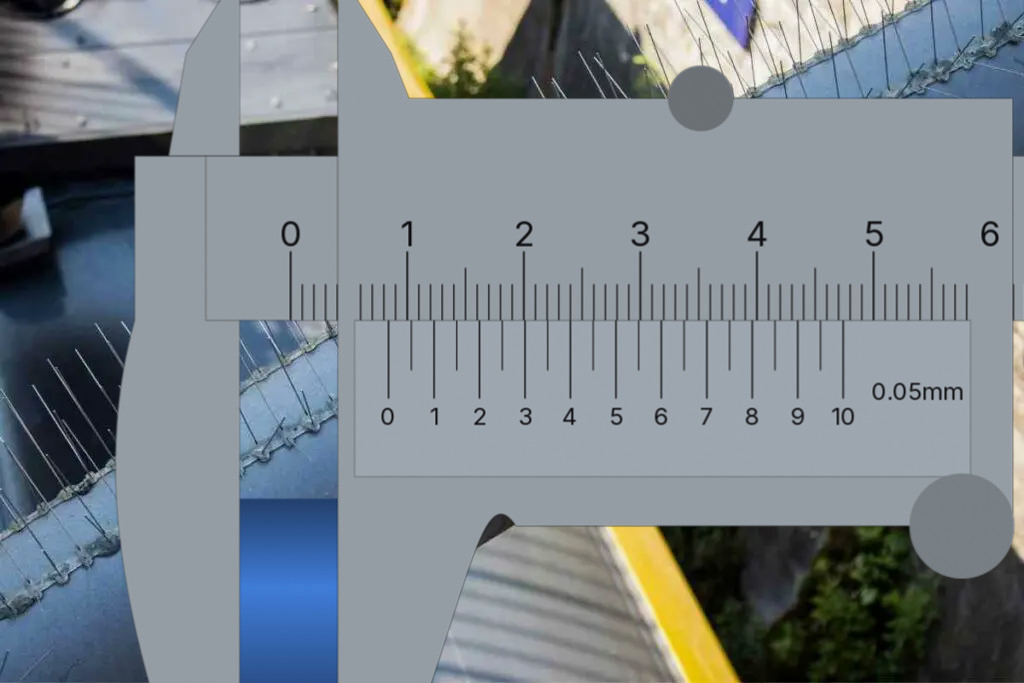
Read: 8.4,mm
